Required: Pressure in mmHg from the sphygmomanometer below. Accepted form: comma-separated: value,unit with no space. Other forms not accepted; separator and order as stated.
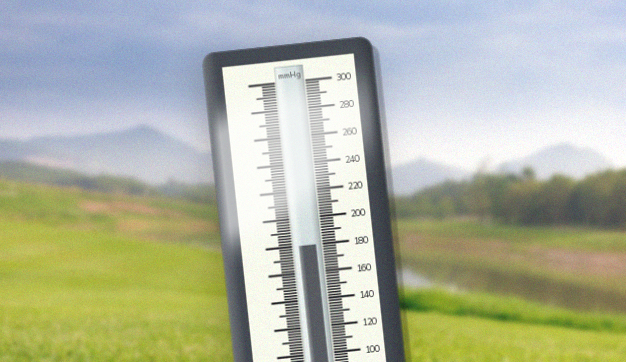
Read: 180,mmHg
